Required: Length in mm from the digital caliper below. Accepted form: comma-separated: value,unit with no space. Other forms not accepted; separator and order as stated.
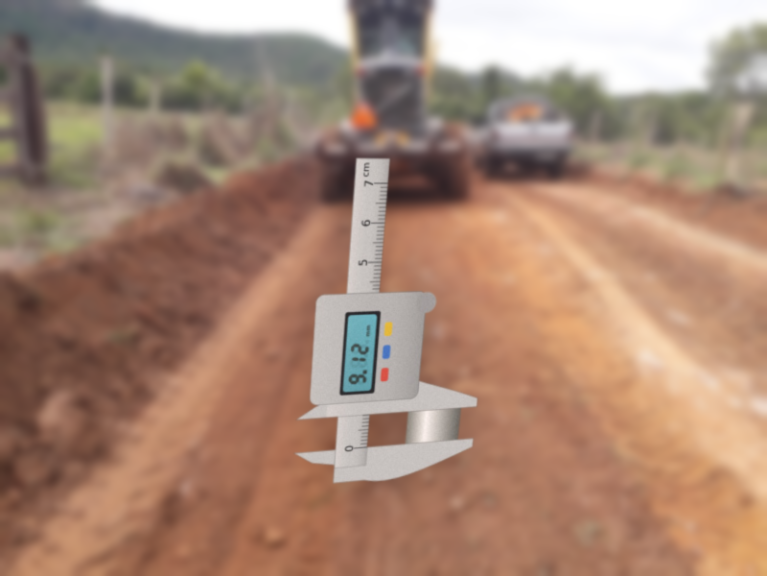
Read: 9.12,mm
